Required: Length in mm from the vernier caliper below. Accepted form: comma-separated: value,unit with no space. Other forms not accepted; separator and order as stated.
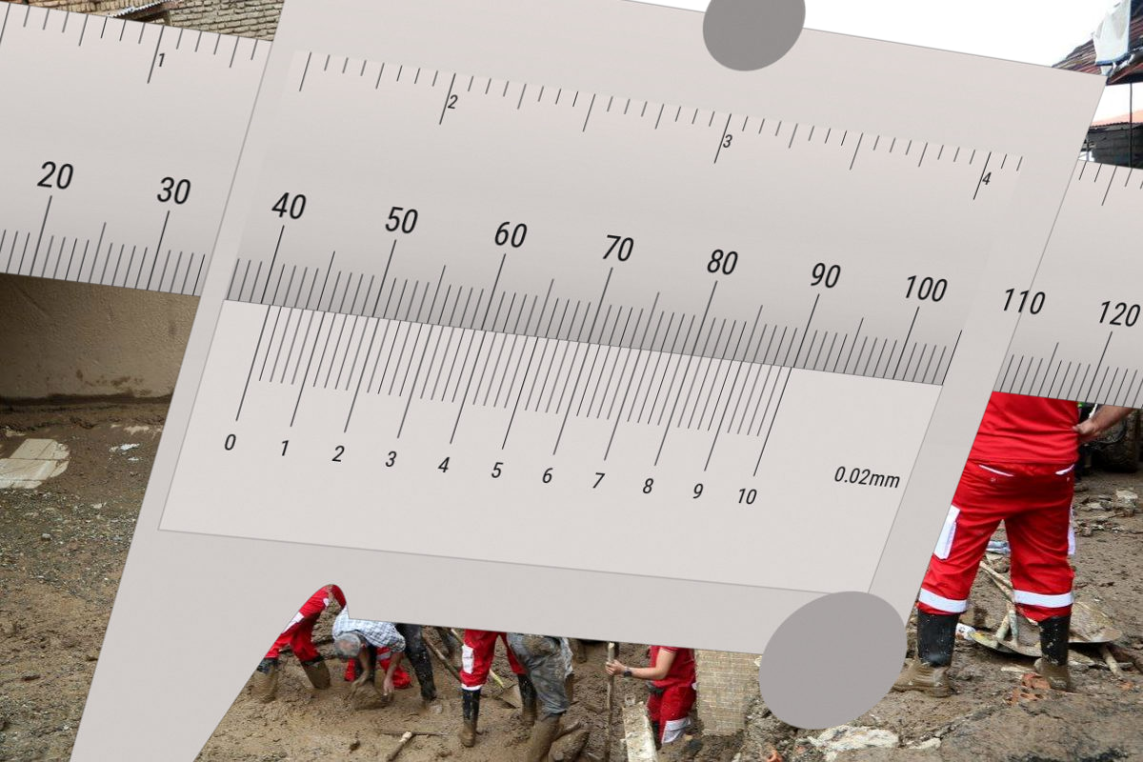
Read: 40.8,mm
